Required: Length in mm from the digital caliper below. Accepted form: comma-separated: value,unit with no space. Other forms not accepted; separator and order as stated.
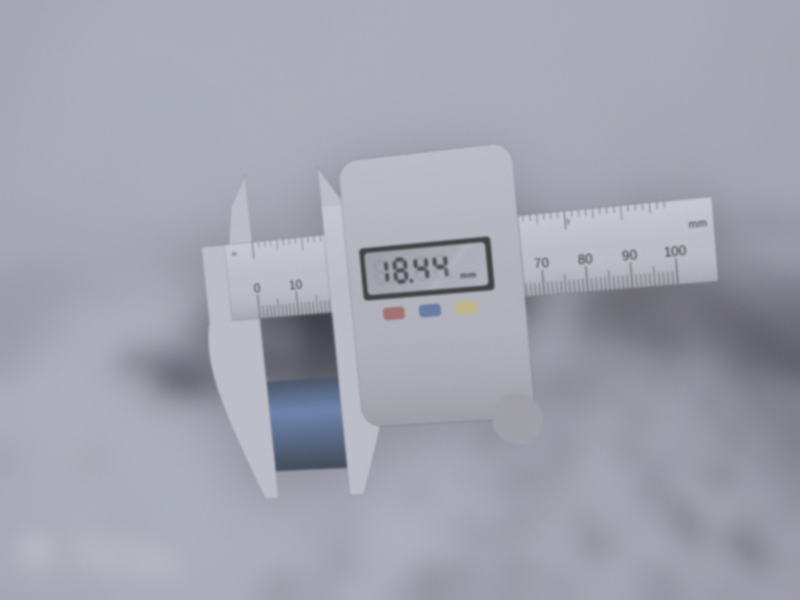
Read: 18.44,mm
